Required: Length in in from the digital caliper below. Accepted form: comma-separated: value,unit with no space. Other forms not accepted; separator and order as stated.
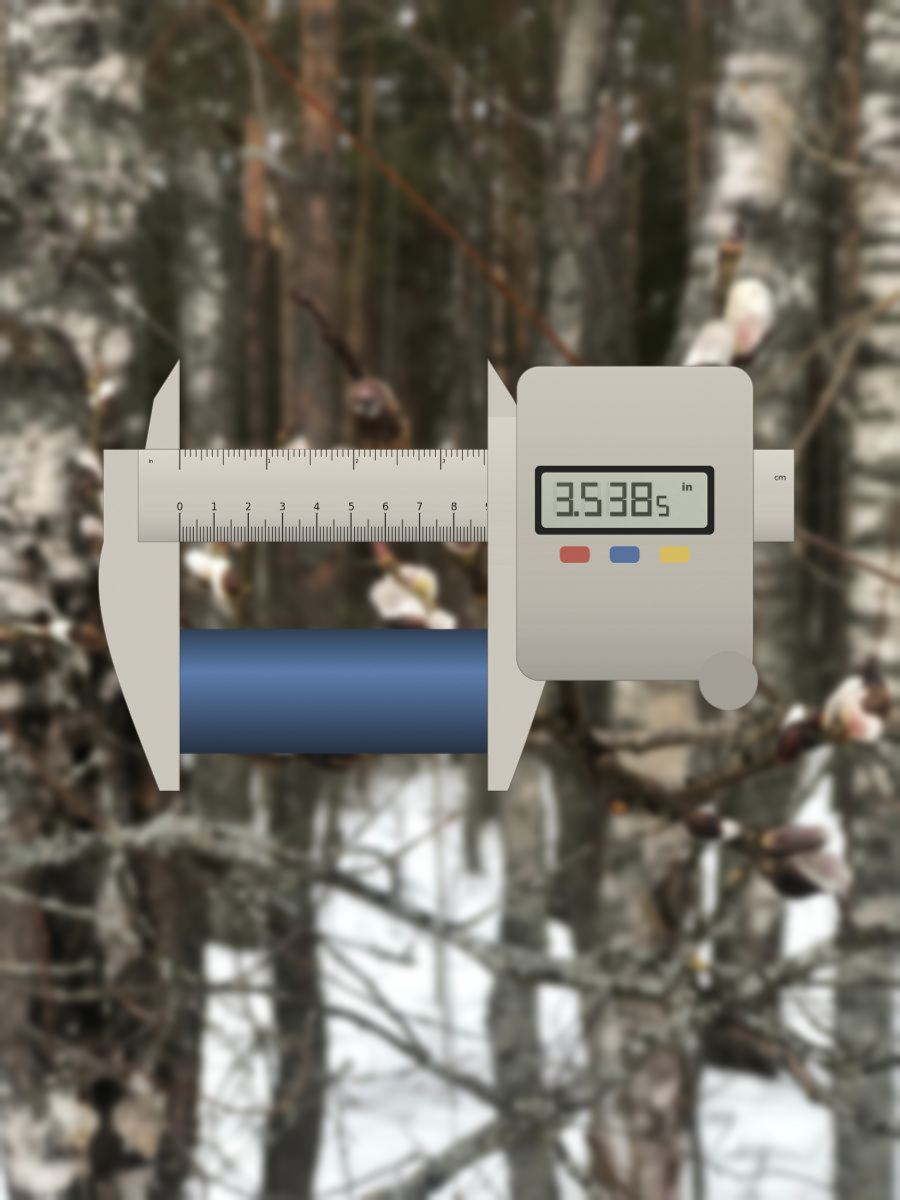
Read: 3.5385,in
